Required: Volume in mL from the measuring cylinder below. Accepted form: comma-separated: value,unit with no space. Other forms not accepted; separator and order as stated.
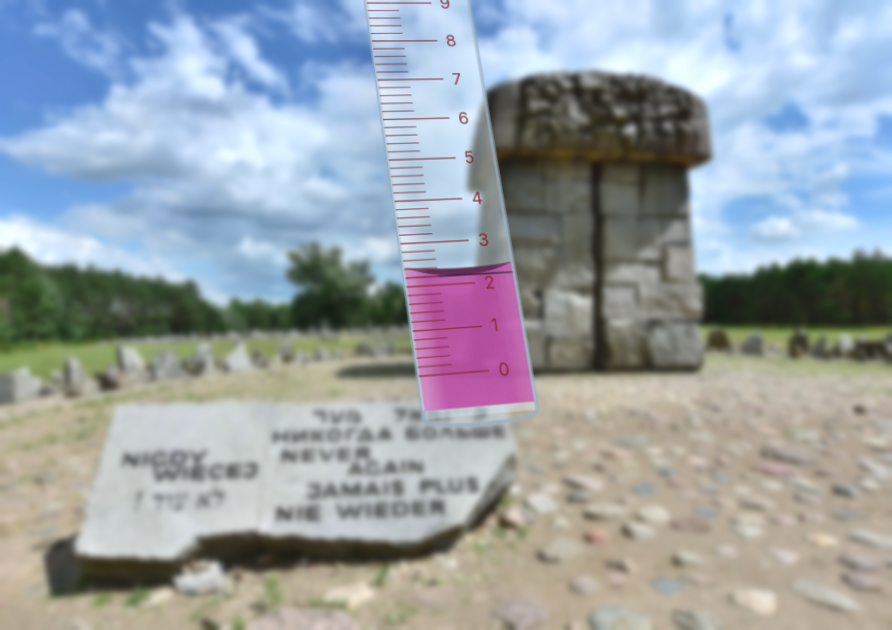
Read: 2.2,mL
